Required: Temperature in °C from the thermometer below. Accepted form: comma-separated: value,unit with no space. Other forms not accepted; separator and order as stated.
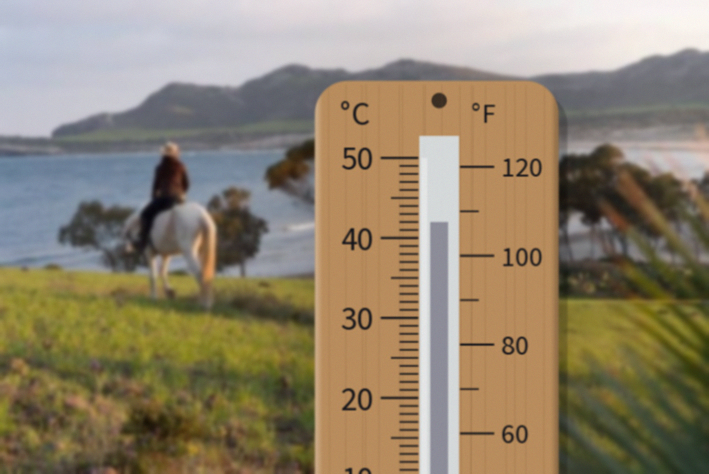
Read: 42,°C
